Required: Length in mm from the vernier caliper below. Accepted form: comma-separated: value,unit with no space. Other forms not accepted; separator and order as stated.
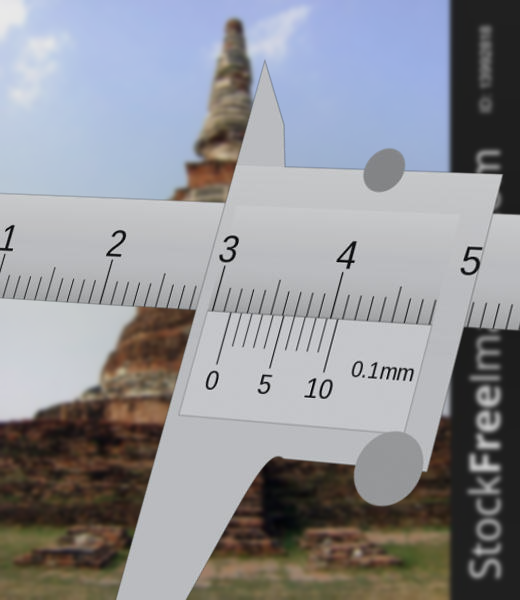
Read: 31.6,mm
